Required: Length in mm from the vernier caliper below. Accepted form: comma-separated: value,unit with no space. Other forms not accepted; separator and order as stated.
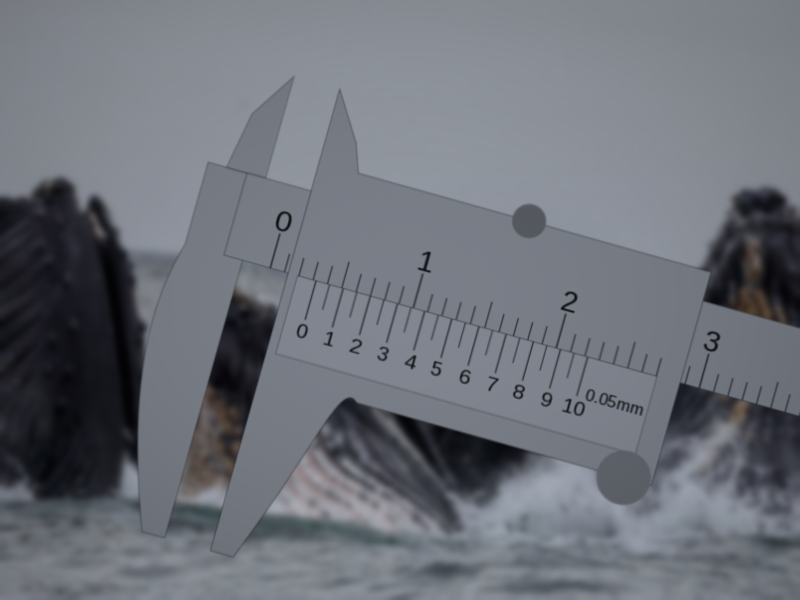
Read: 3.2,mm
